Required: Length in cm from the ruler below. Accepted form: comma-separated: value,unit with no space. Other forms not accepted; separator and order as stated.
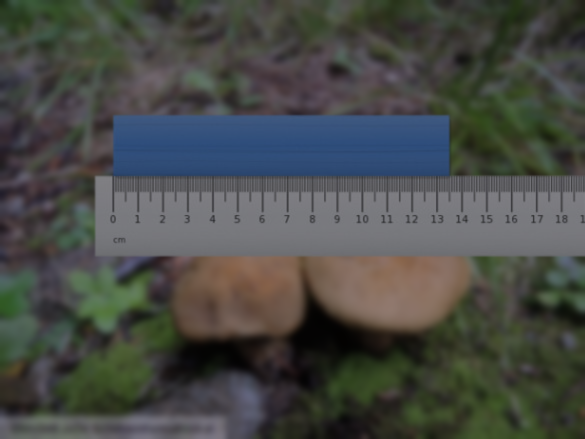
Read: 13.5,cm
